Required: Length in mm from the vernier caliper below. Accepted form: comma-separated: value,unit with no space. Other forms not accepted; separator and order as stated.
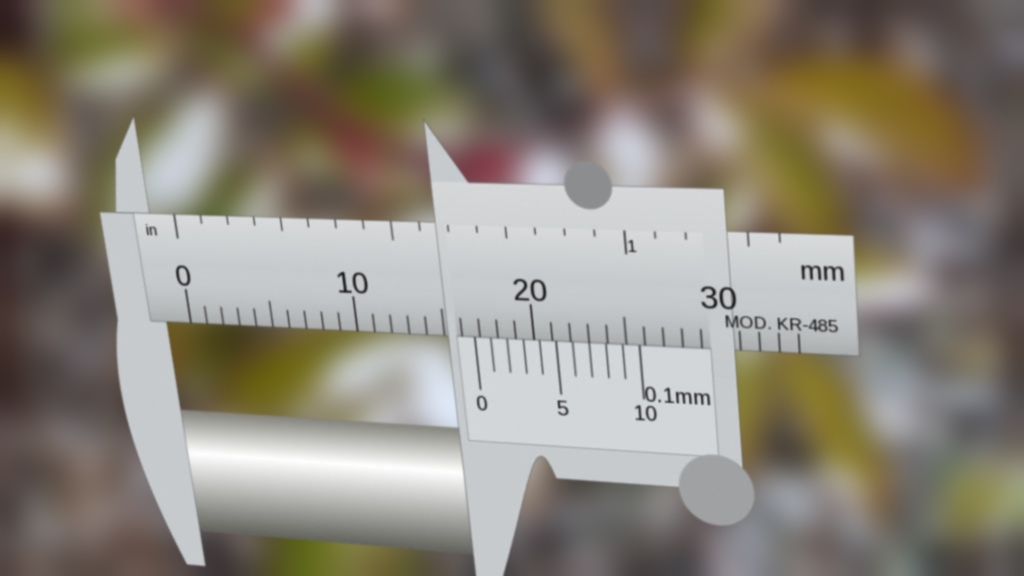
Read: 16.7,mm
